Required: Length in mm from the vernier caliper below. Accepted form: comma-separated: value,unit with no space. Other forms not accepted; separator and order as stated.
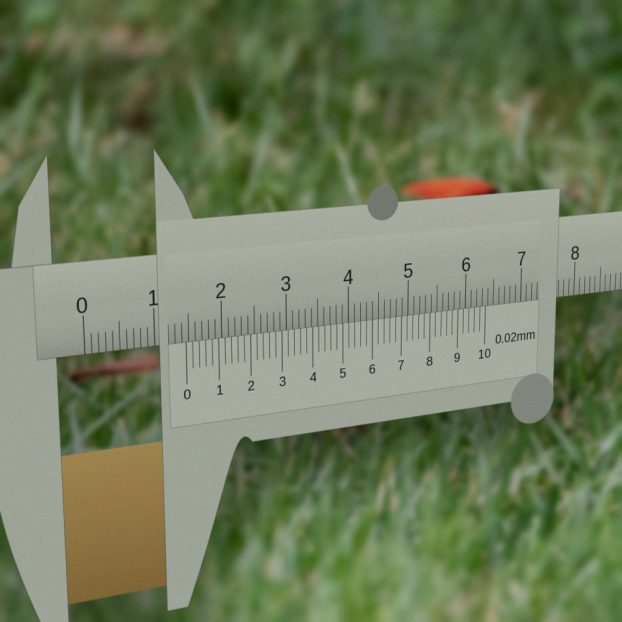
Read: 14.6,mm
